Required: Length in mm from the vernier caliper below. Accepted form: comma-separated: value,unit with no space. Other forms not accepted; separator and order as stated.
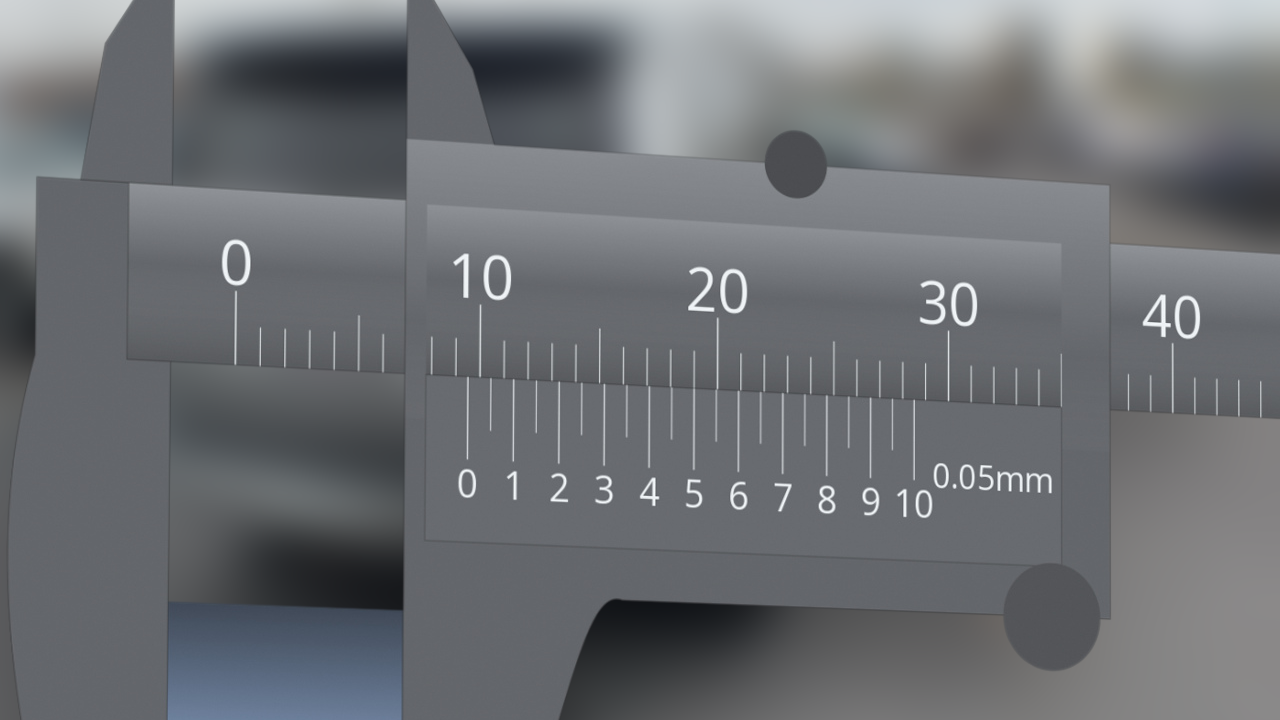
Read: 9.5,mm
